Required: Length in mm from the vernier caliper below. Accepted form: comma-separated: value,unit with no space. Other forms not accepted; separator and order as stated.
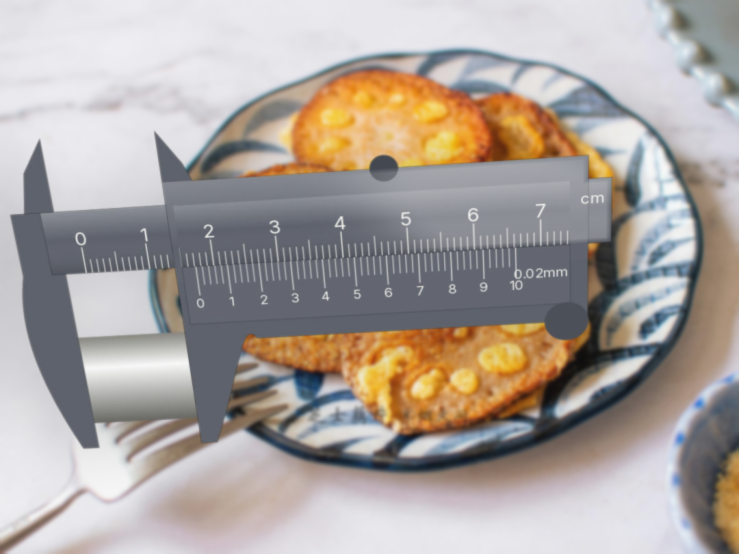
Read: 17.2,mm
